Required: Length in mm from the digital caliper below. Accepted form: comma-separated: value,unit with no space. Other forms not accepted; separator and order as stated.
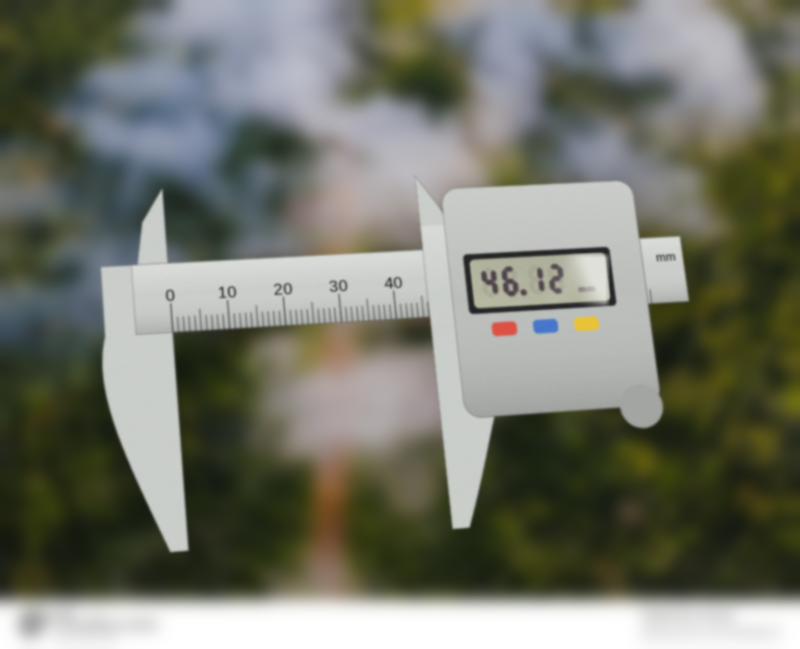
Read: 46.12,mm
